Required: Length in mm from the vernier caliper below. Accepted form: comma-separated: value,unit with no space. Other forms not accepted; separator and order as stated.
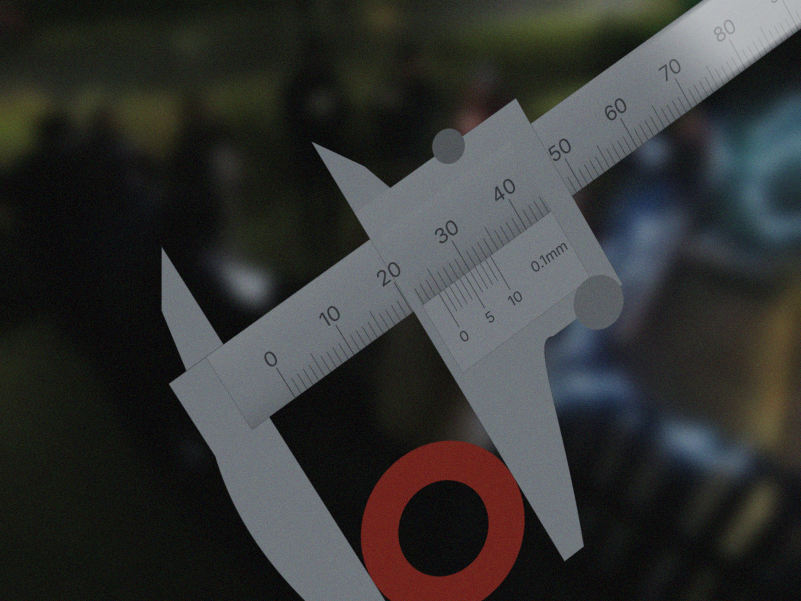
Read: 24.6,mm
